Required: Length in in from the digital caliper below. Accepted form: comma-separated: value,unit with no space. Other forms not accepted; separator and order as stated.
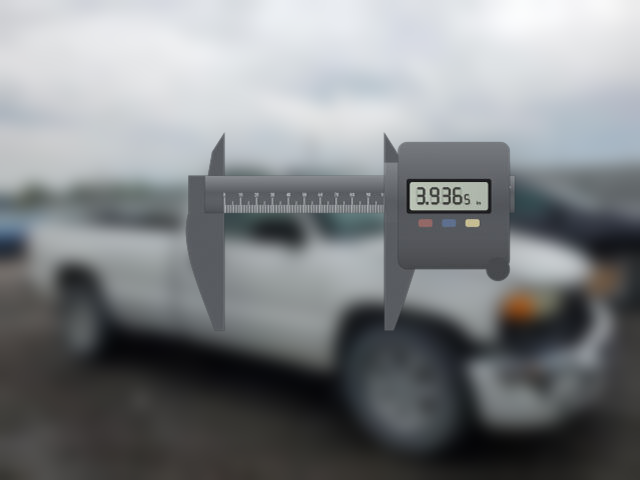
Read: 3.9365,in
